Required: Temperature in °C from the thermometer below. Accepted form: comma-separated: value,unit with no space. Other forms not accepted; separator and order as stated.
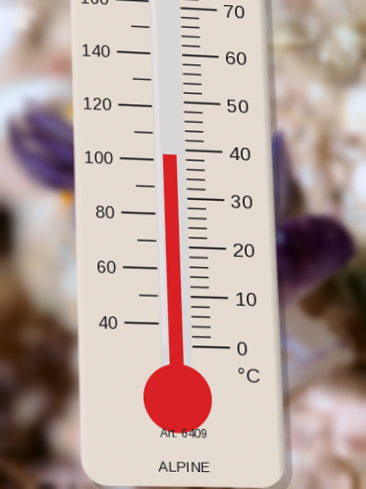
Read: 39,°C
